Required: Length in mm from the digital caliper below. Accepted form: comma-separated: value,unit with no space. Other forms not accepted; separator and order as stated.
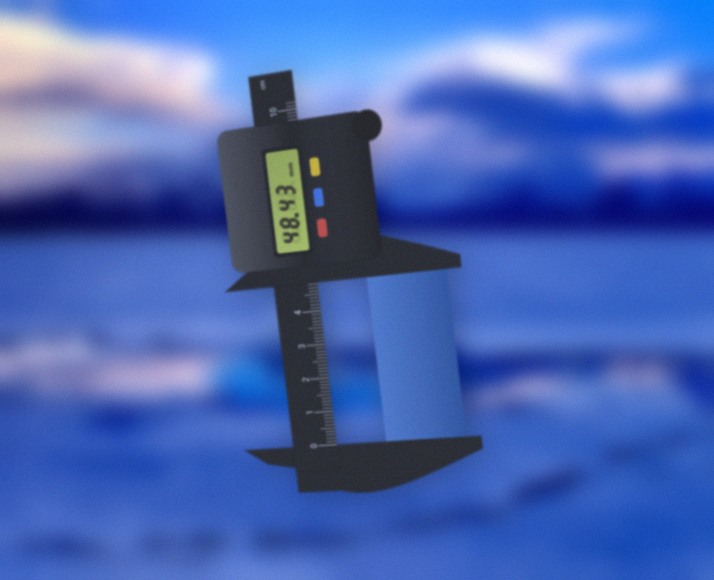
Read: 48.43,mm
